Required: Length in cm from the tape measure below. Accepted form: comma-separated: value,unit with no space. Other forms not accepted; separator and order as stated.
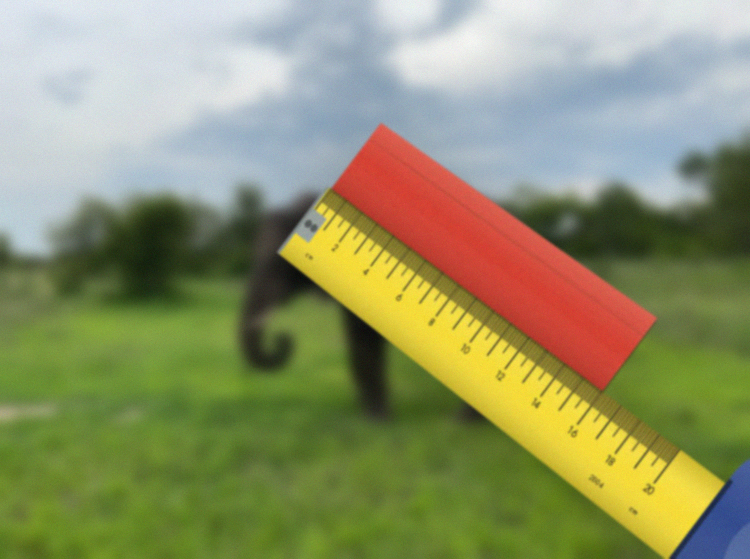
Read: 16,cm
